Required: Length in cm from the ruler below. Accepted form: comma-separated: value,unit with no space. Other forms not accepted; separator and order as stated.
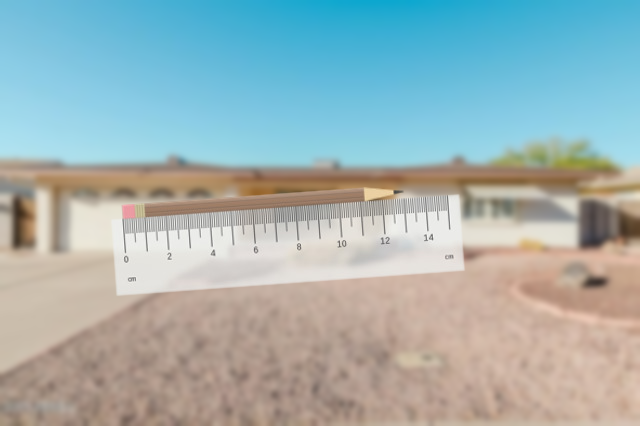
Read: 13,cm
